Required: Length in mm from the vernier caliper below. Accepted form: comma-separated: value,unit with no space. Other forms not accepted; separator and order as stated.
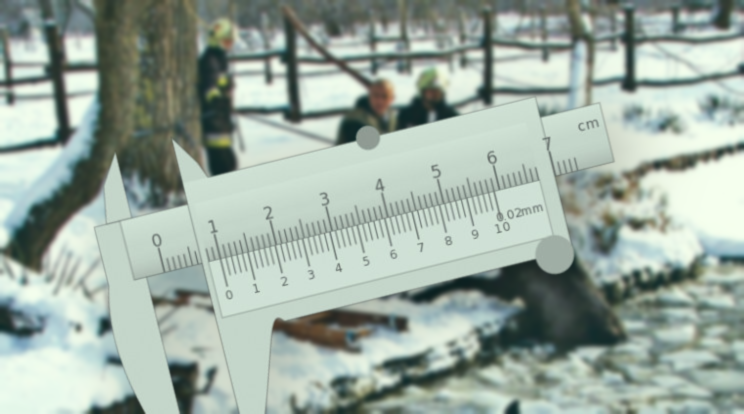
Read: 10.0,mm
